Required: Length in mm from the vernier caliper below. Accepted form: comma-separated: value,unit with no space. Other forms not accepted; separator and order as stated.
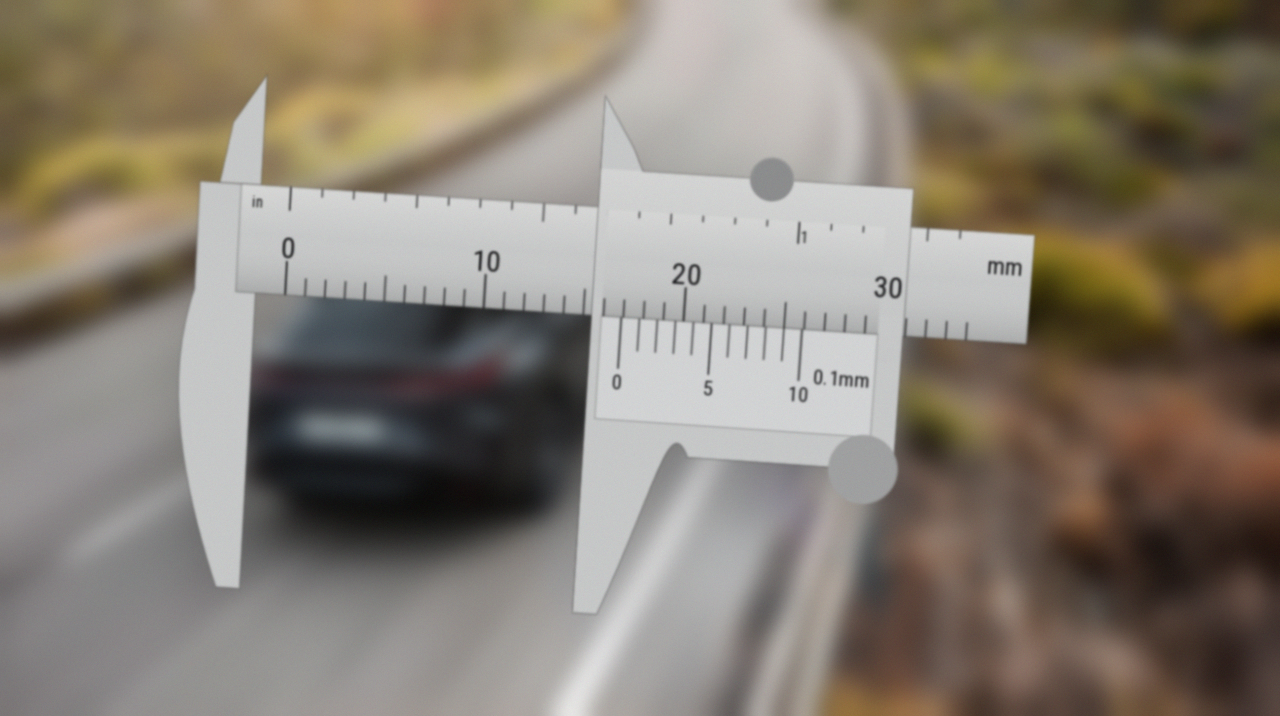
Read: 16.9,mm
